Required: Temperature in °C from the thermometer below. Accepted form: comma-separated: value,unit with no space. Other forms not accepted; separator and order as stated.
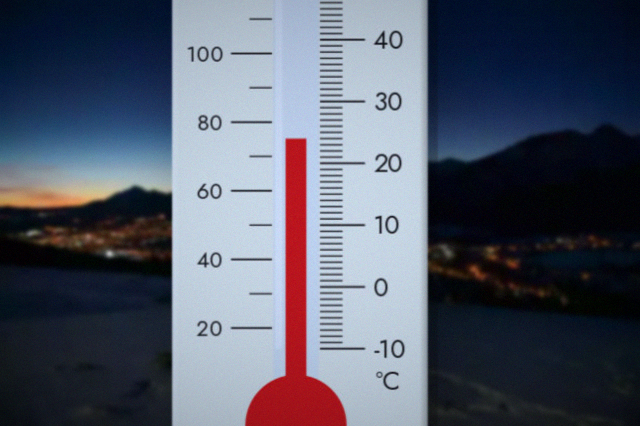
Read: 24,°C
